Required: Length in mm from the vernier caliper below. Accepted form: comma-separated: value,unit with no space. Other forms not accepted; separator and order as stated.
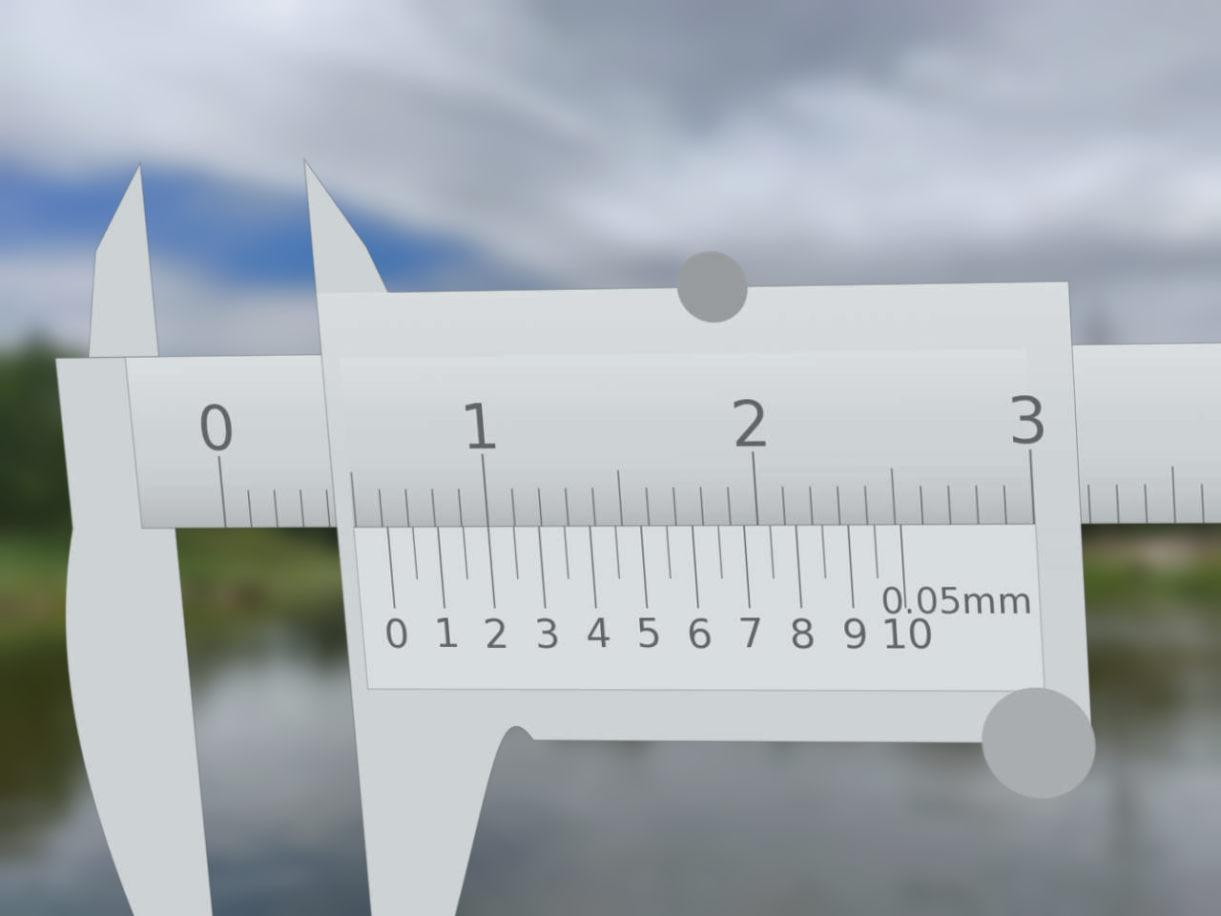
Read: 6.20,mm
